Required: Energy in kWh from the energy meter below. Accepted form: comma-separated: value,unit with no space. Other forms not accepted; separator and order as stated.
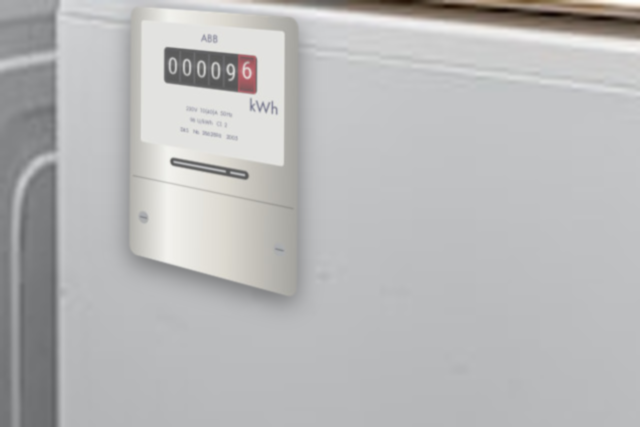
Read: 9.6,kWh
